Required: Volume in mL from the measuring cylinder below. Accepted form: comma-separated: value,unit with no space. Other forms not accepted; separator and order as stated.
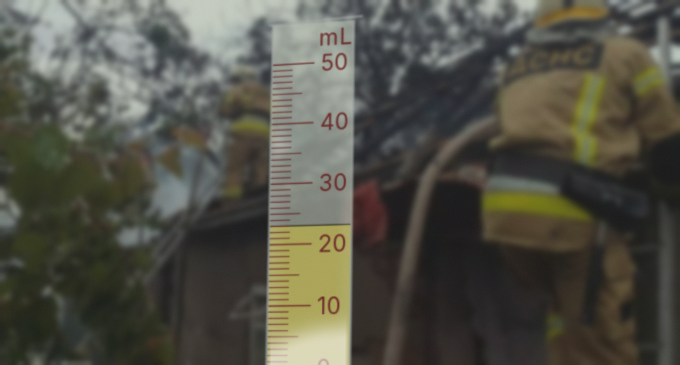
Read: 23,mL
